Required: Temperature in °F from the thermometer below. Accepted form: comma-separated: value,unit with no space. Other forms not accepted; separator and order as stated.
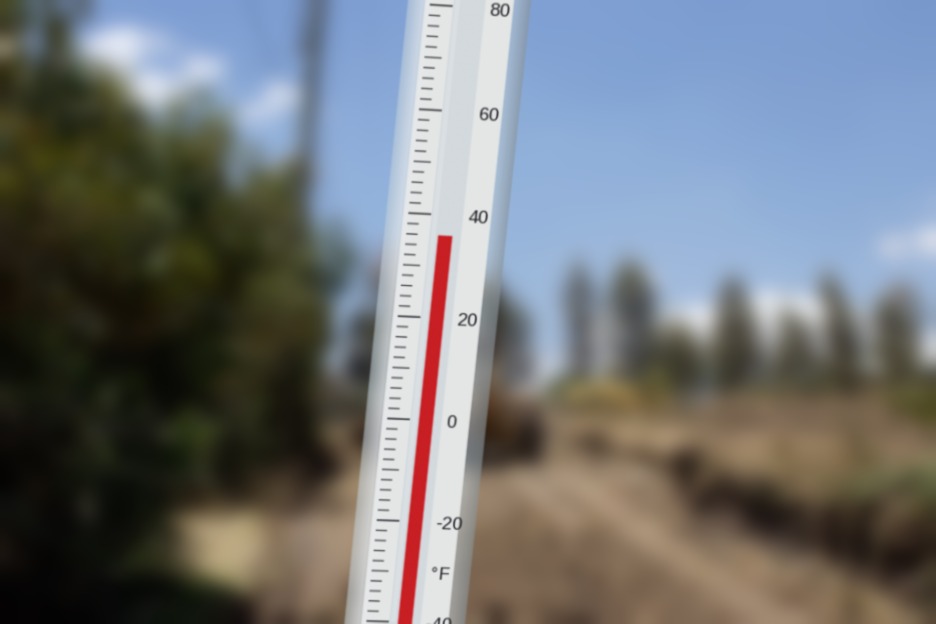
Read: 36,°F
